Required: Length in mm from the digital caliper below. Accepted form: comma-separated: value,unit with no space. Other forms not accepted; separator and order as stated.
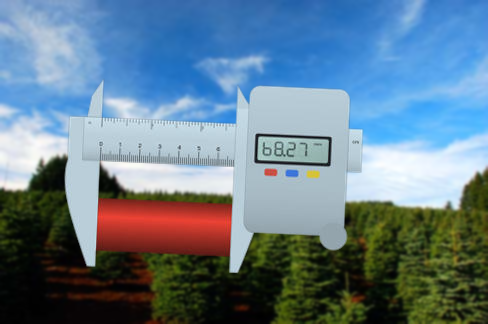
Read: 68.27,mm
